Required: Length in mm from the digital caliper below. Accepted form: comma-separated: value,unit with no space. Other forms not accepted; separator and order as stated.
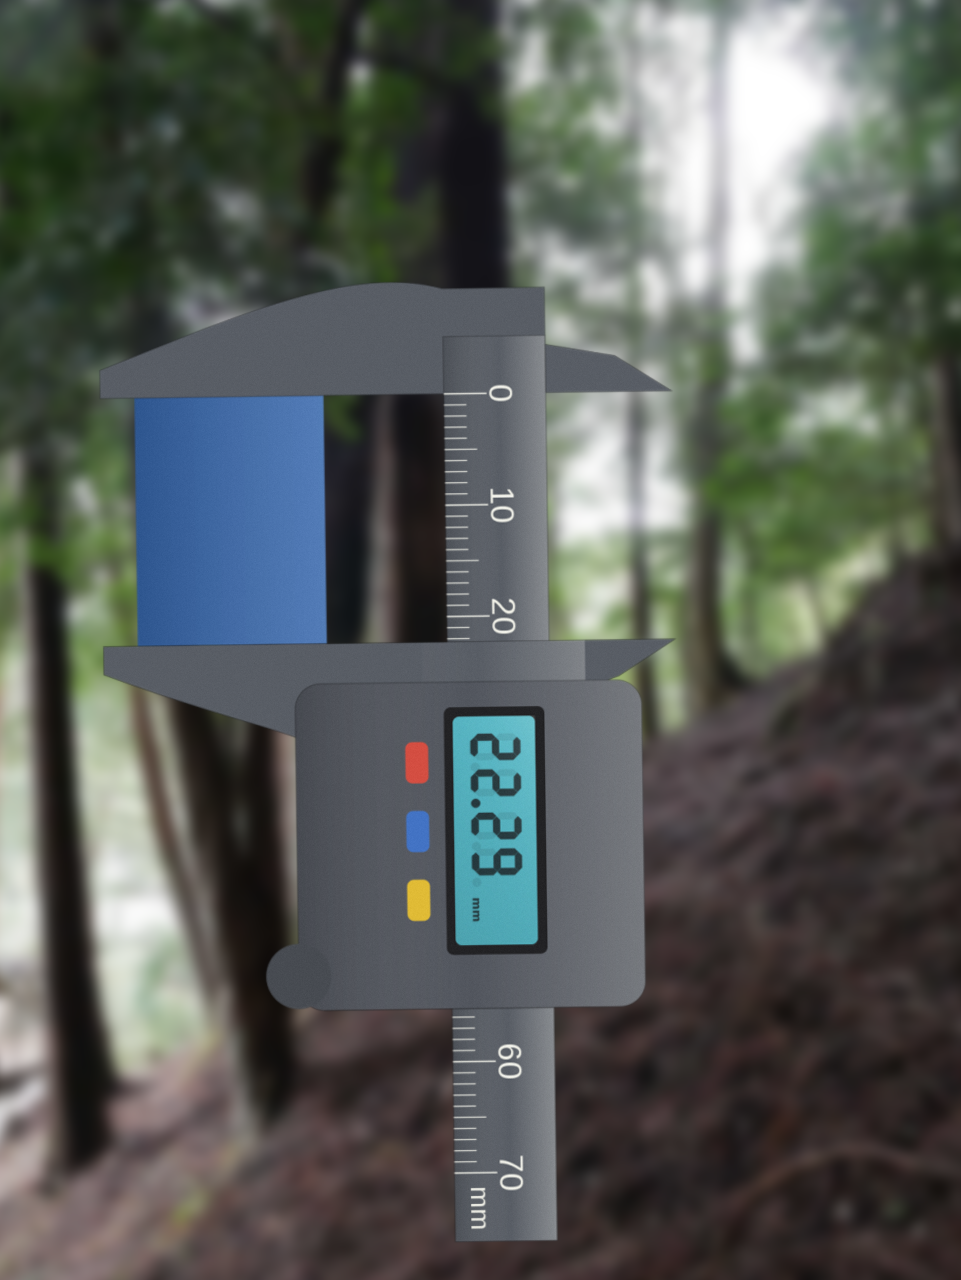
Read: 22.29,mm
